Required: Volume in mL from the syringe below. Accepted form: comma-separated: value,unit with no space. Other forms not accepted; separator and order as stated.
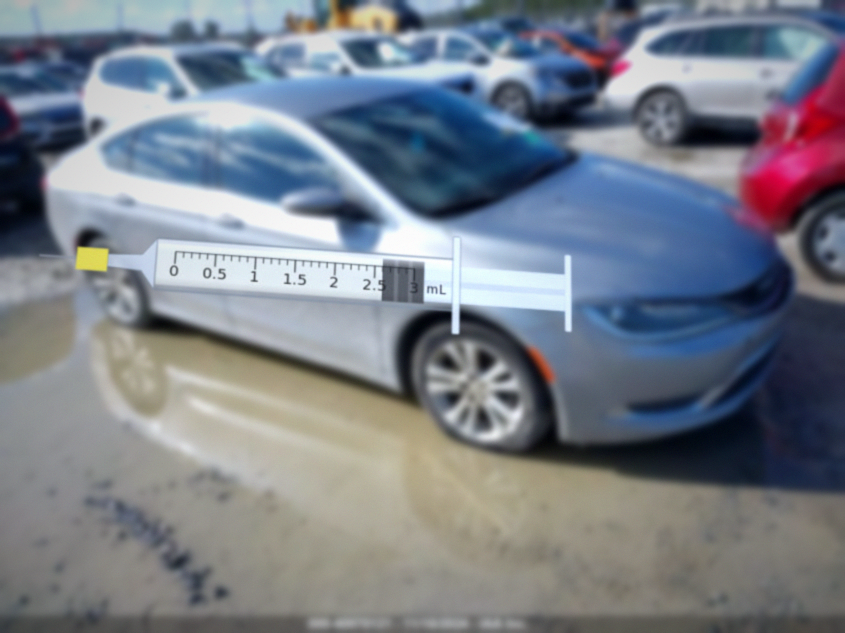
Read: 2.6,mL
